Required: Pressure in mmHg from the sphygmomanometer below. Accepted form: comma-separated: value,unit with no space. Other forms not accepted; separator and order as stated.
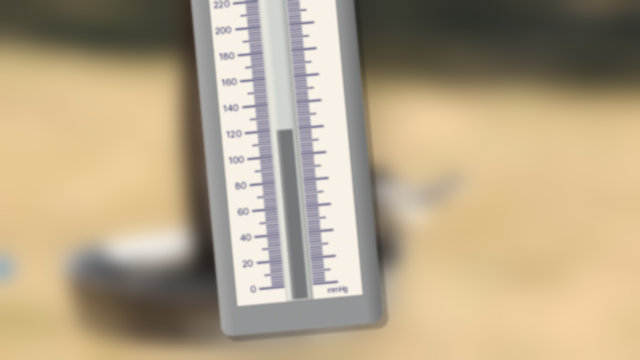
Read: 120,mmHg
